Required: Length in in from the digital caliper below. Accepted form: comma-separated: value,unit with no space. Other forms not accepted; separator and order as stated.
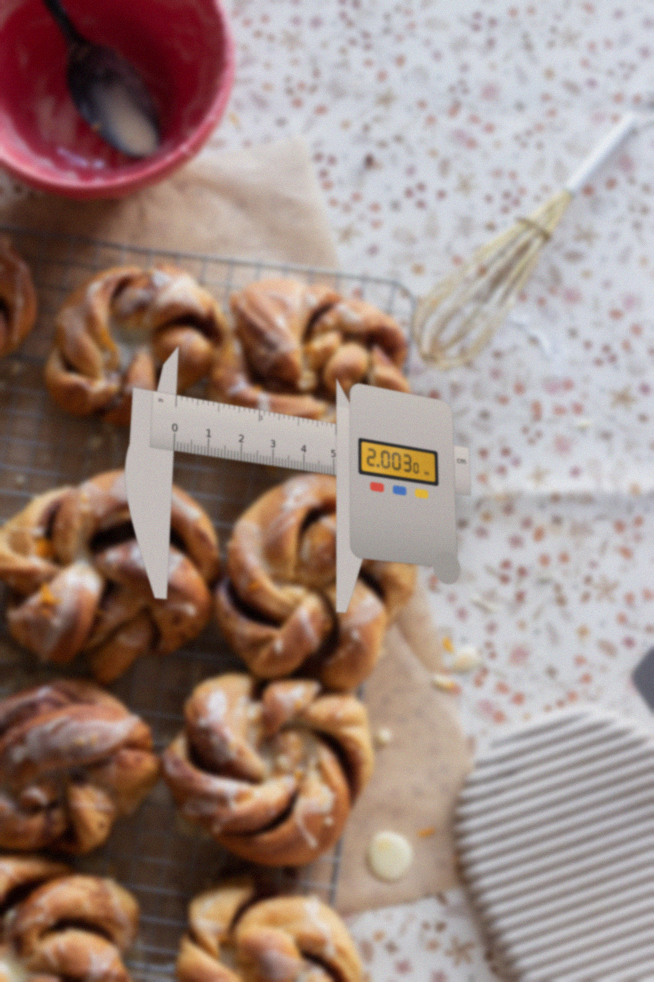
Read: 2.0030,in
